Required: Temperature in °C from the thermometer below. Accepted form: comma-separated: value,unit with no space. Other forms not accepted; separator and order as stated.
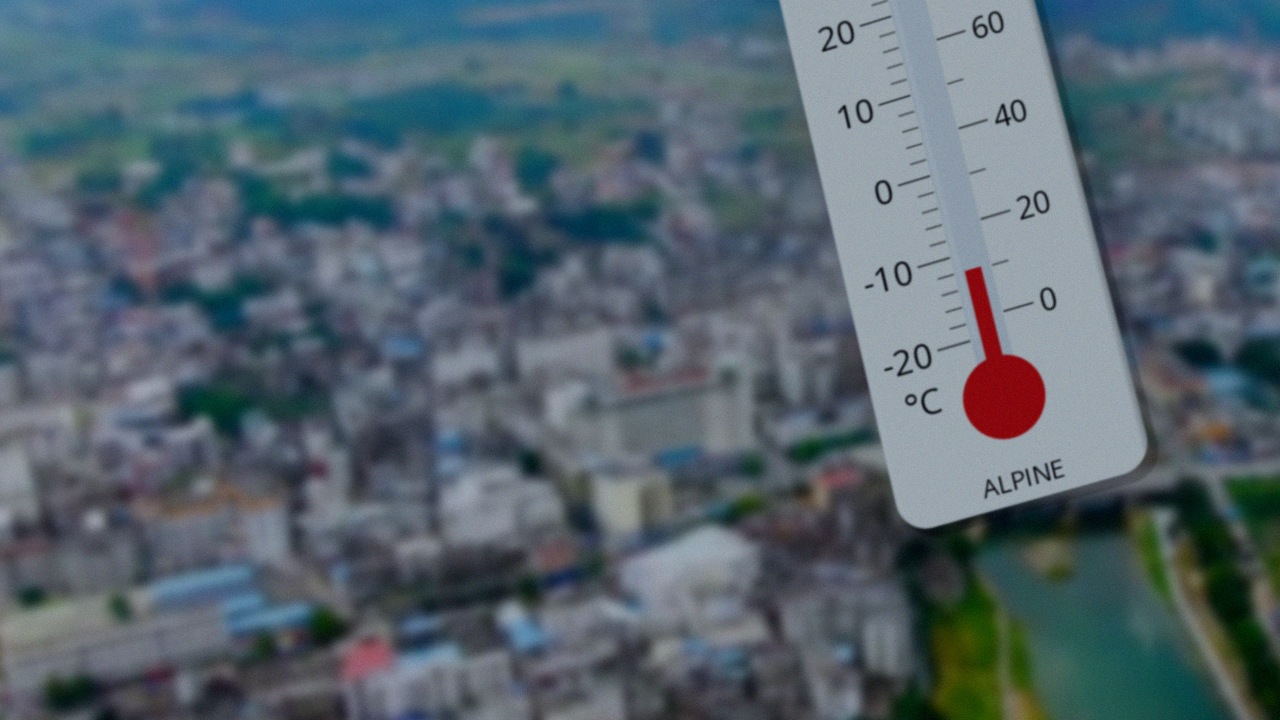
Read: -12,°C
